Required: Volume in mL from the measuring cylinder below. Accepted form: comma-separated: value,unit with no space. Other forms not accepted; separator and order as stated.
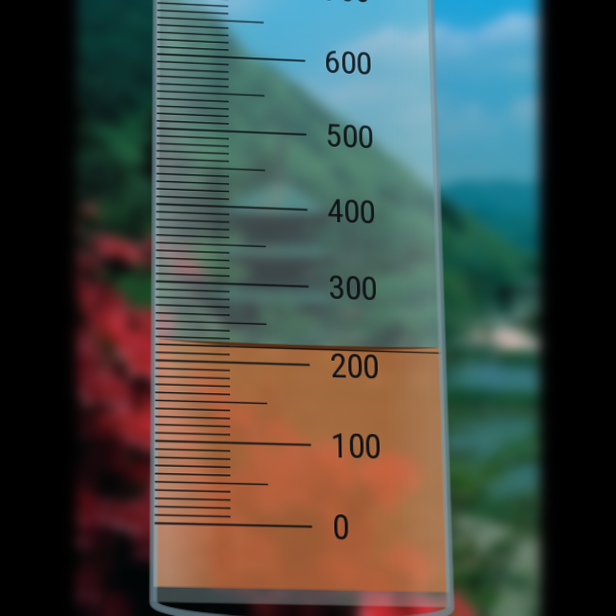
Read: 220,mL
